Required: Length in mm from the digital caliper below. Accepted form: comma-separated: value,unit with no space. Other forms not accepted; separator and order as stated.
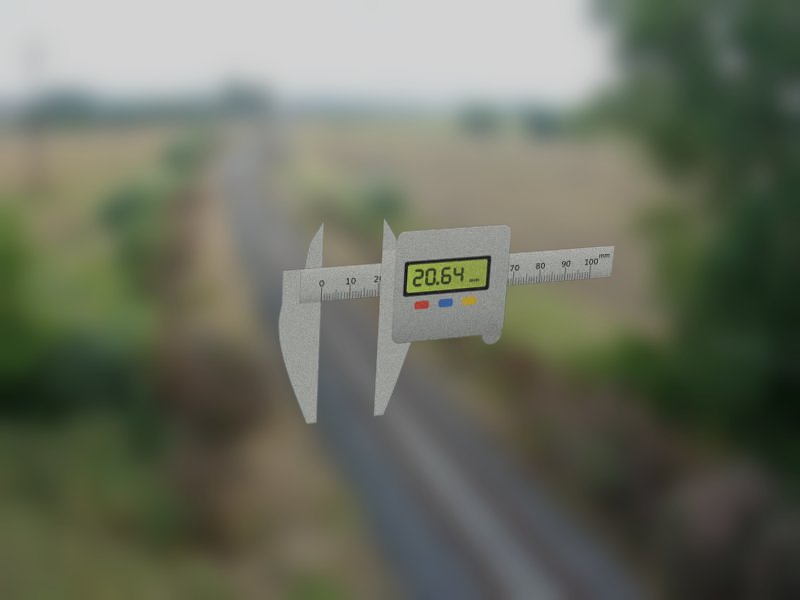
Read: 20.64,mm
